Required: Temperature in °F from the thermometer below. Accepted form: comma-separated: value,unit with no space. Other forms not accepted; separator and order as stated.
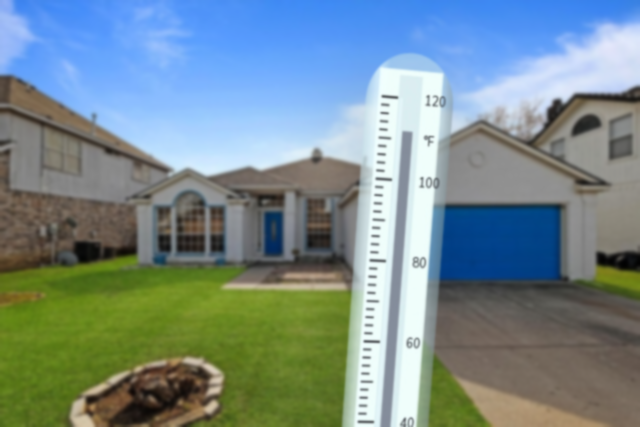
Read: 112,°F
